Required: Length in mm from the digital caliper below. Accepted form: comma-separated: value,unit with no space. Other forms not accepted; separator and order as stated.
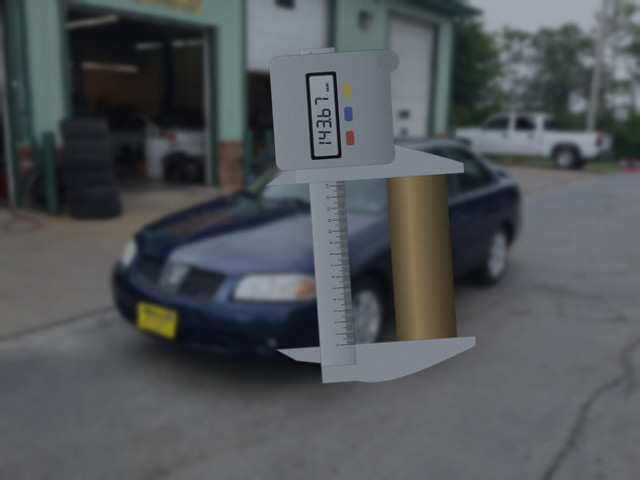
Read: 143.67,mm
